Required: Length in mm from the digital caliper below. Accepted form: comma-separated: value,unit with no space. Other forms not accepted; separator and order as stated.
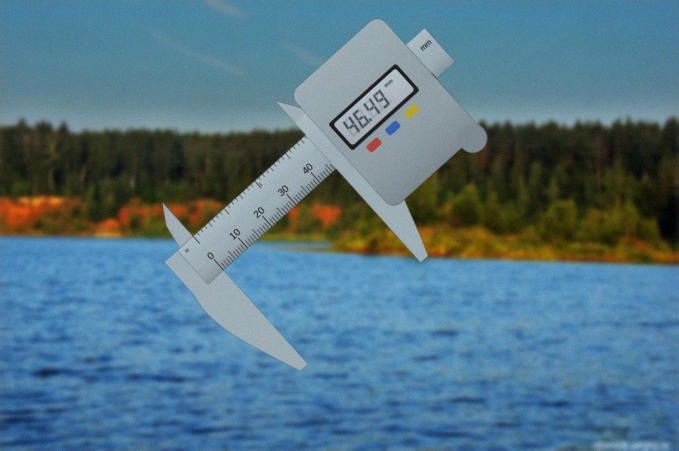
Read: 46.49,mm
